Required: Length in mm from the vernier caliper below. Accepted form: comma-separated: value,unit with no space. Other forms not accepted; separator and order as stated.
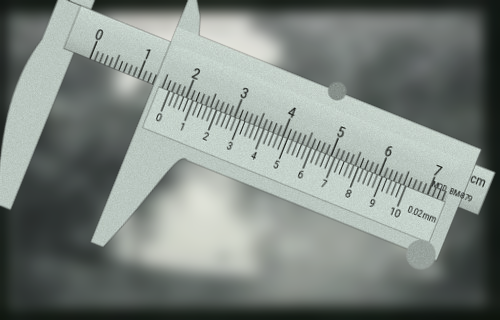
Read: 16.5,mm
